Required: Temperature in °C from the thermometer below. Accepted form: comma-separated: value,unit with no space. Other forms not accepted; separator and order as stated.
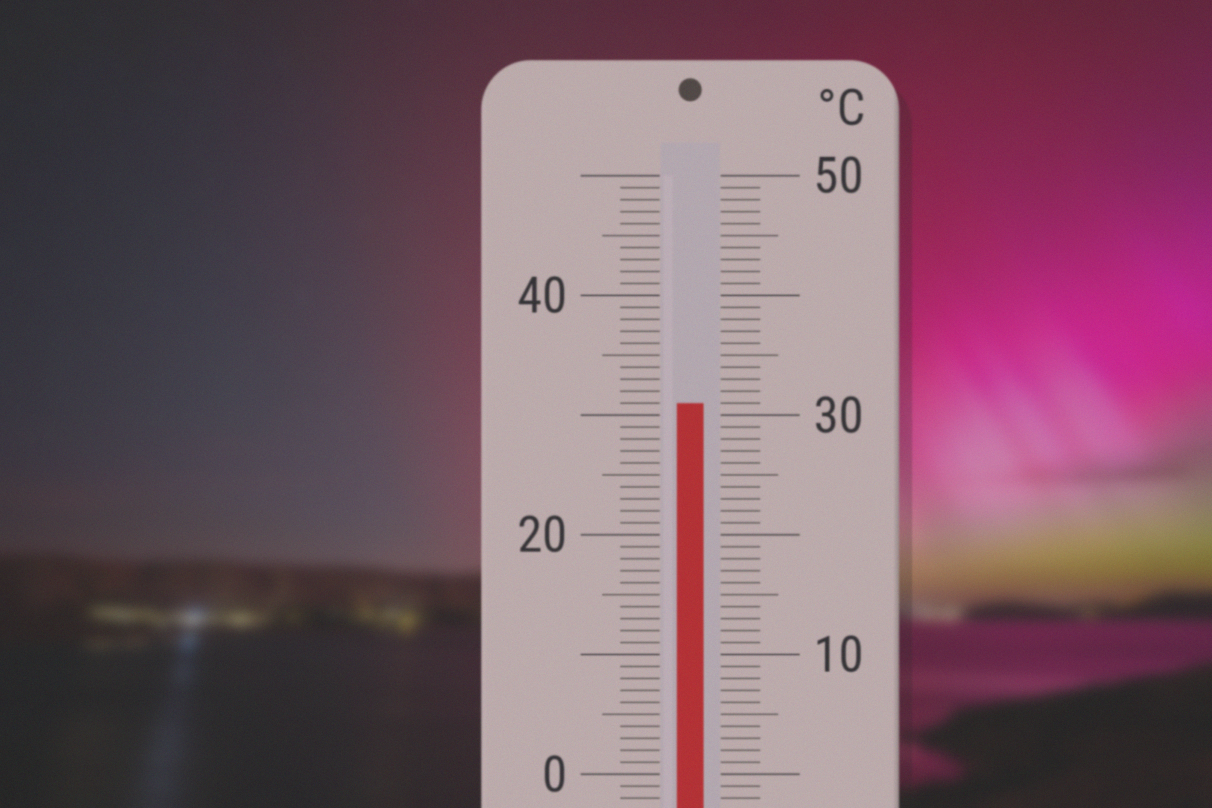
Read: 31,°C
